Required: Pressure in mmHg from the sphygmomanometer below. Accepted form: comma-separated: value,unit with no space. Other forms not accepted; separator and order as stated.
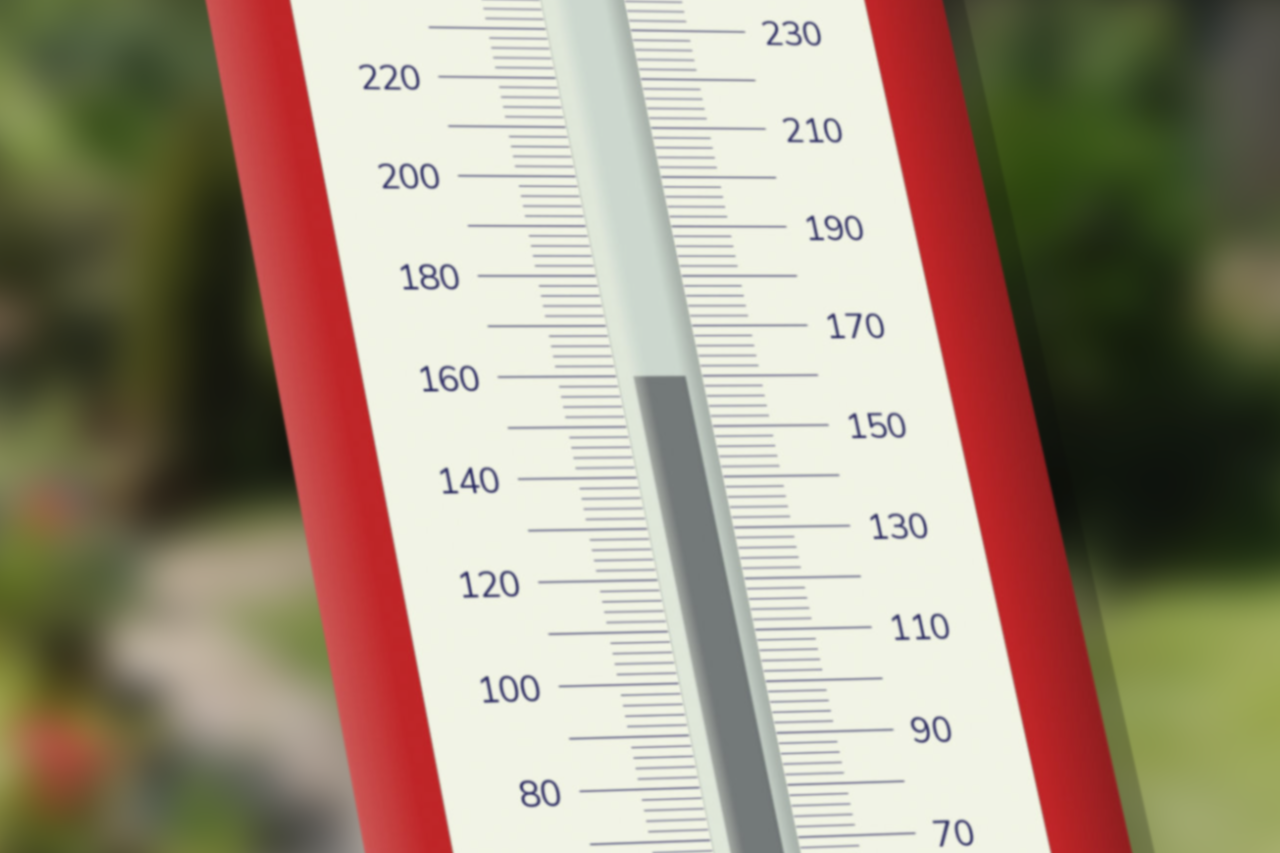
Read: 160,mmHg
